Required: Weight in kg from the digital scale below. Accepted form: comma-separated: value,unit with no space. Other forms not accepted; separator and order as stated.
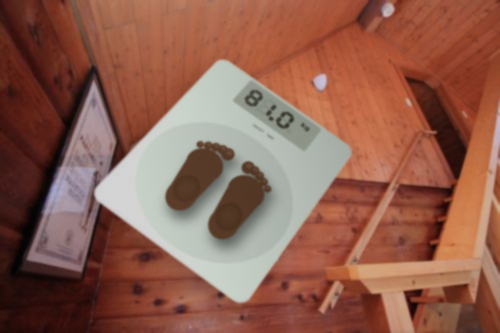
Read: 81.0,kg
